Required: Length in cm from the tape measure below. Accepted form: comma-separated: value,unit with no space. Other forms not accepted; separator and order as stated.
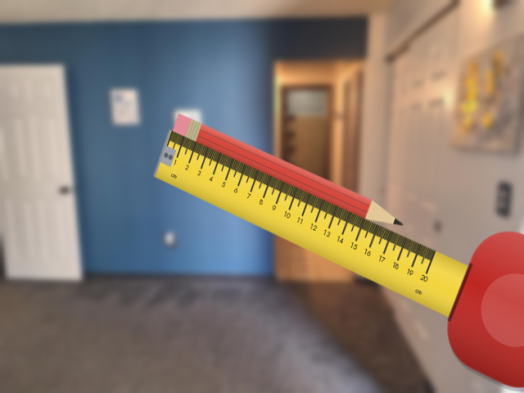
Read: 17.5,cm
